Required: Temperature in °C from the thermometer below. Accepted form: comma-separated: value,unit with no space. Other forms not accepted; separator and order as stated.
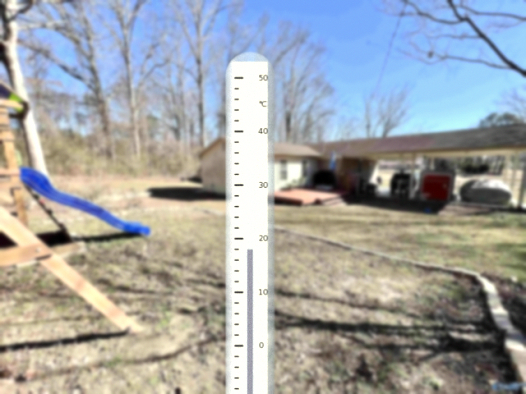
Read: 18,°C
